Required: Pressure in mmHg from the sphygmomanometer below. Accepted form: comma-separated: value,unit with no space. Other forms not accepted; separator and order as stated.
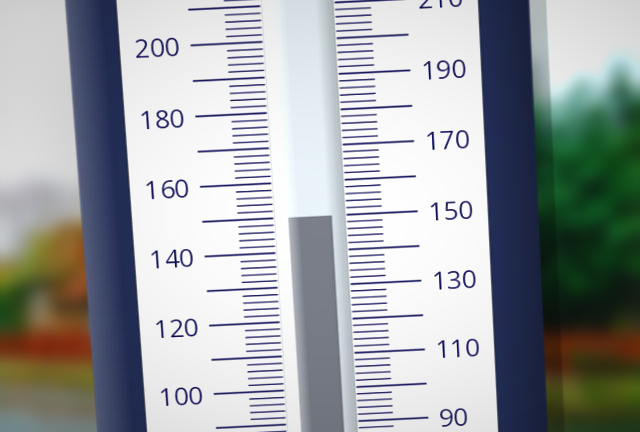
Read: 150,mmHg
